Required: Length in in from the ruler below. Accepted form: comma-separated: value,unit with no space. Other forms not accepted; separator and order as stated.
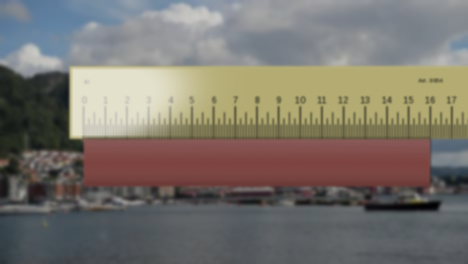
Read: 16,in
